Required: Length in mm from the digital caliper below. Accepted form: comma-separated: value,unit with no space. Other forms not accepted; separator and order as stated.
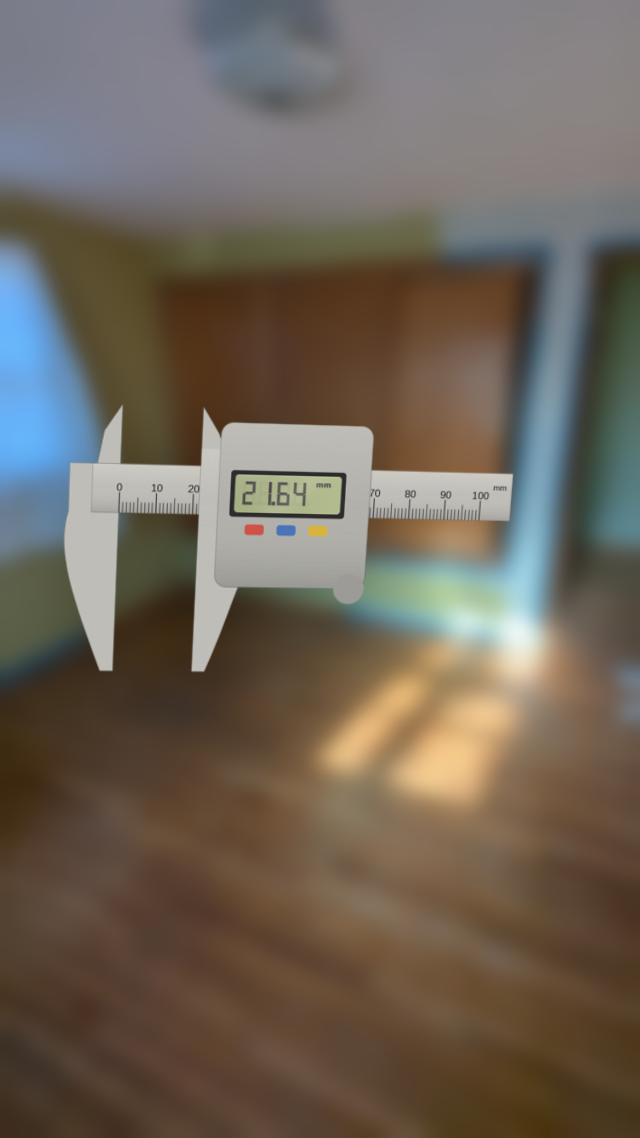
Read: 21.64,mm
